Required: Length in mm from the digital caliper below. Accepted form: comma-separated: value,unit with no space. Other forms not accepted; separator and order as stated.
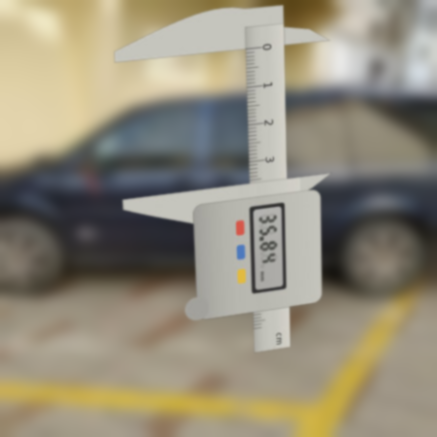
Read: 35.84,mm
